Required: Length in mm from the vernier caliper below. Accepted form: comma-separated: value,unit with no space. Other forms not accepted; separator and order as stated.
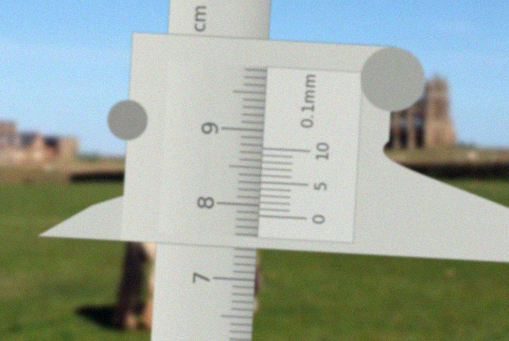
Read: 78.6,mm
